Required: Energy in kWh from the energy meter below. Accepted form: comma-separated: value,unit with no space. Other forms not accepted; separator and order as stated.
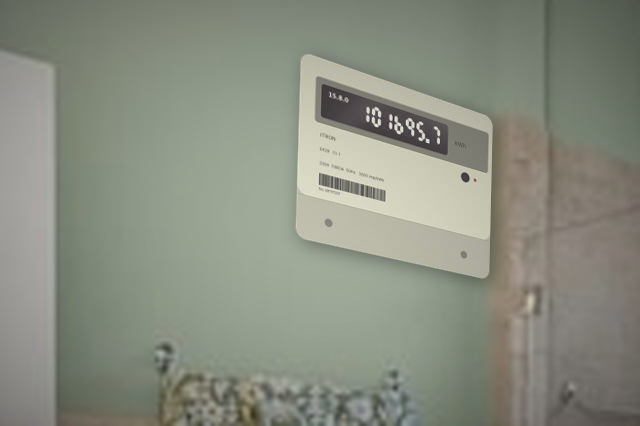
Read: 101695.7,kWh
